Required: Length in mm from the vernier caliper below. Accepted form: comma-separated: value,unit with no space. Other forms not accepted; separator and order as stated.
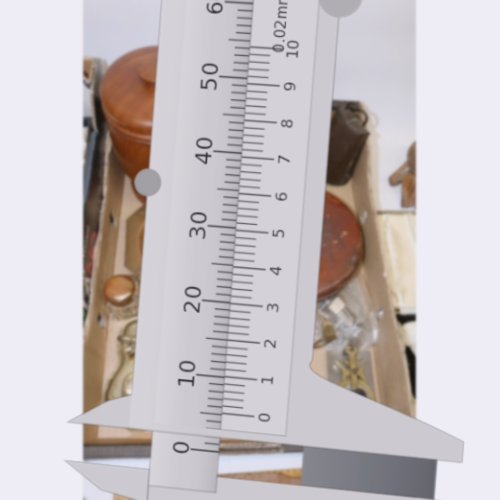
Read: 5.2,mm
